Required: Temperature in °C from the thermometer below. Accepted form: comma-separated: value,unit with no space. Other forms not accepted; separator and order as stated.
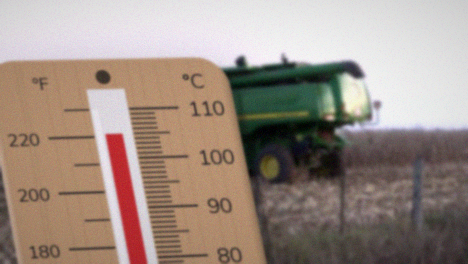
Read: 105,°C
